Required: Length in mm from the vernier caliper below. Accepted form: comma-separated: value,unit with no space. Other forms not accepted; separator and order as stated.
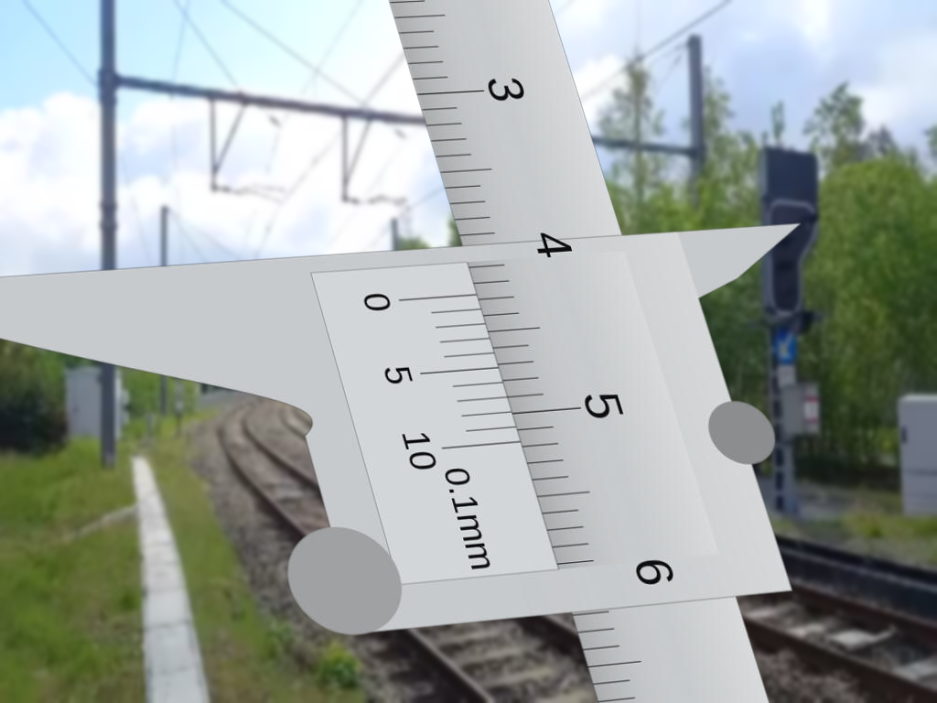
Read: 42.7,mm
